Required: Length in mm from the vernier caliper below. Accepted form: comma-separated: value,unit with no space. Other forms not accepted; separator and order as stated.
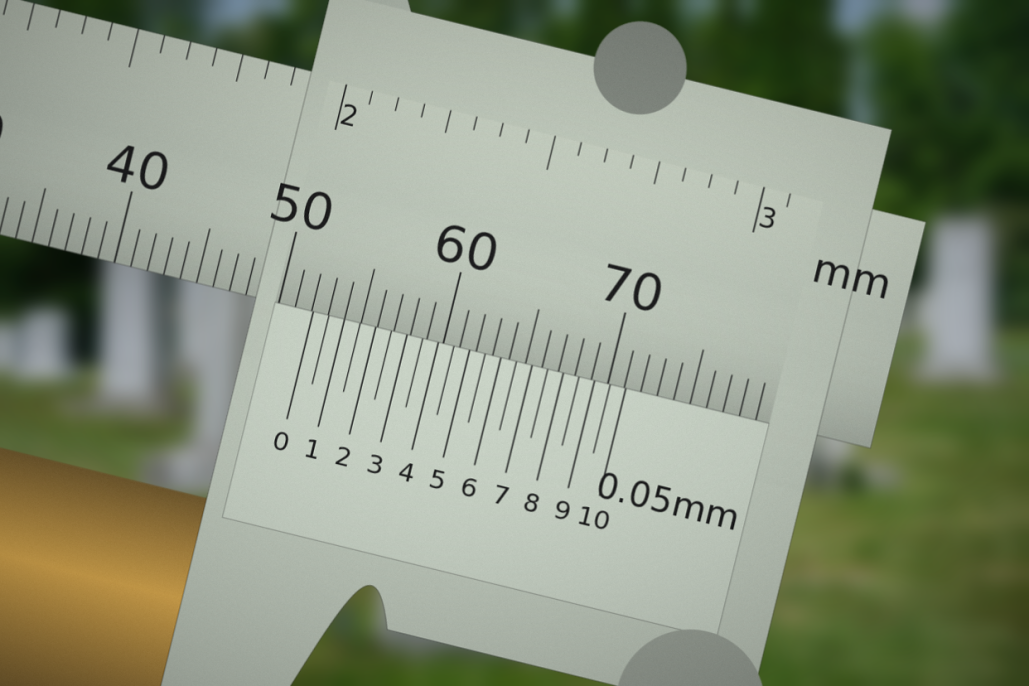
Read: 52.1,mm
